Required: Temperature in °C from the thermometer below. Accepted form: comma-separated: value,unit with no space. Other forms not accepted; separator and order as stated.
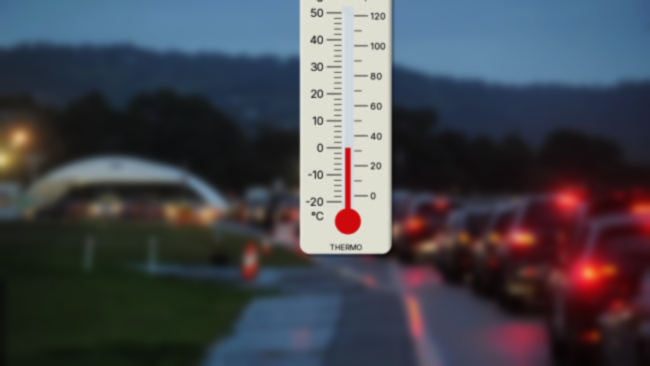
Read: 0,°C
